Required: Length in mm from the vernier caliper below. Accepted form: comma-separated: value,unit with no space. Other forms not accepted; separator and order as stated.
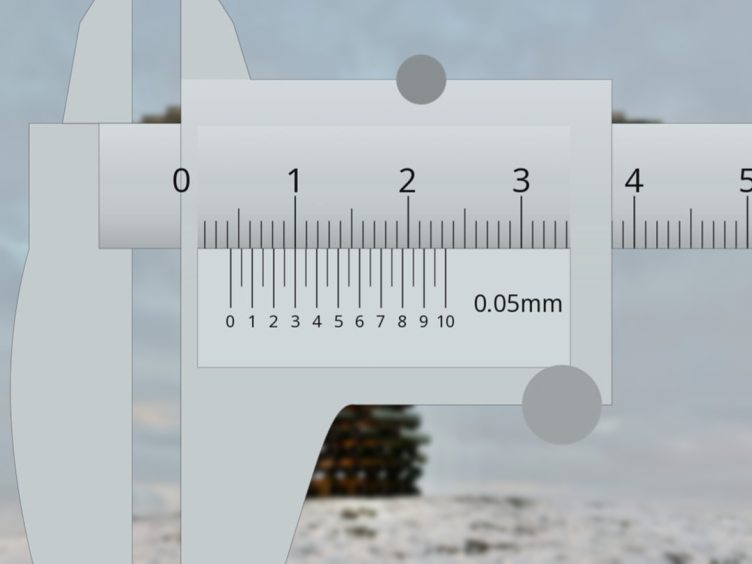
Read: 4.3,mm
